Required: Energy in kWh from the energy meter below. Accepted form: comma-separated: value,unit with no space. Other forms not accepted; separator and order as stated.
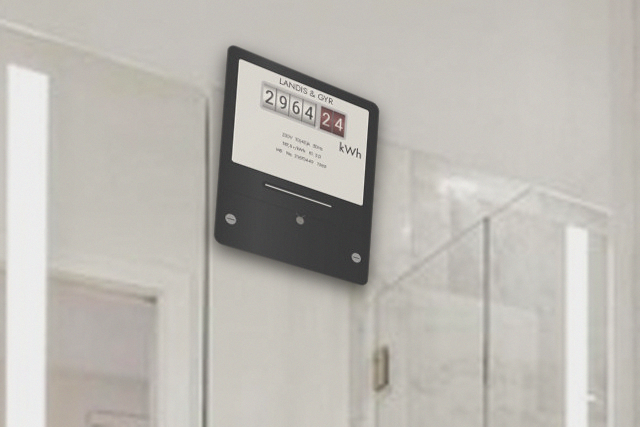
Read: 2964.24,kWh
